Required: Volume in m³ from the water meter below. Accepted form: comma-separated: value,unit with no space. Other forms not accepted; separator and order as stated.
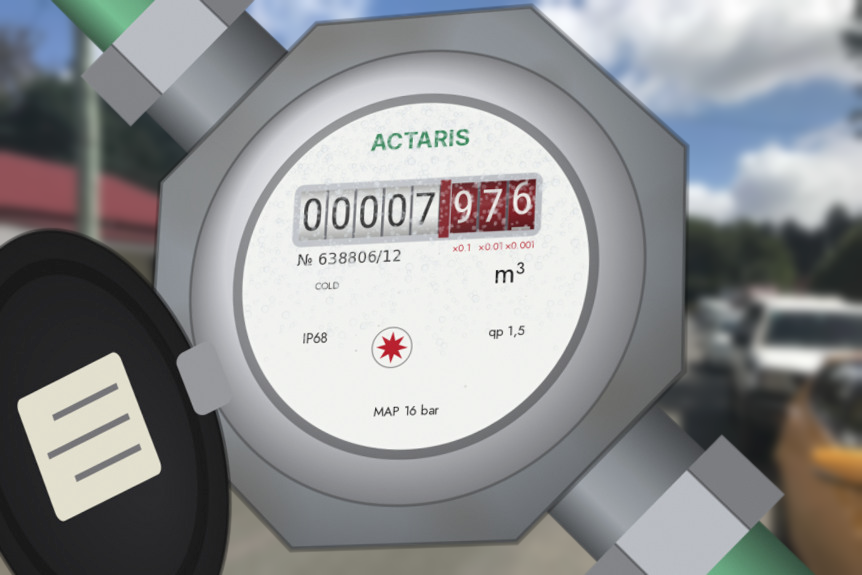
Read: 7.976,m³
